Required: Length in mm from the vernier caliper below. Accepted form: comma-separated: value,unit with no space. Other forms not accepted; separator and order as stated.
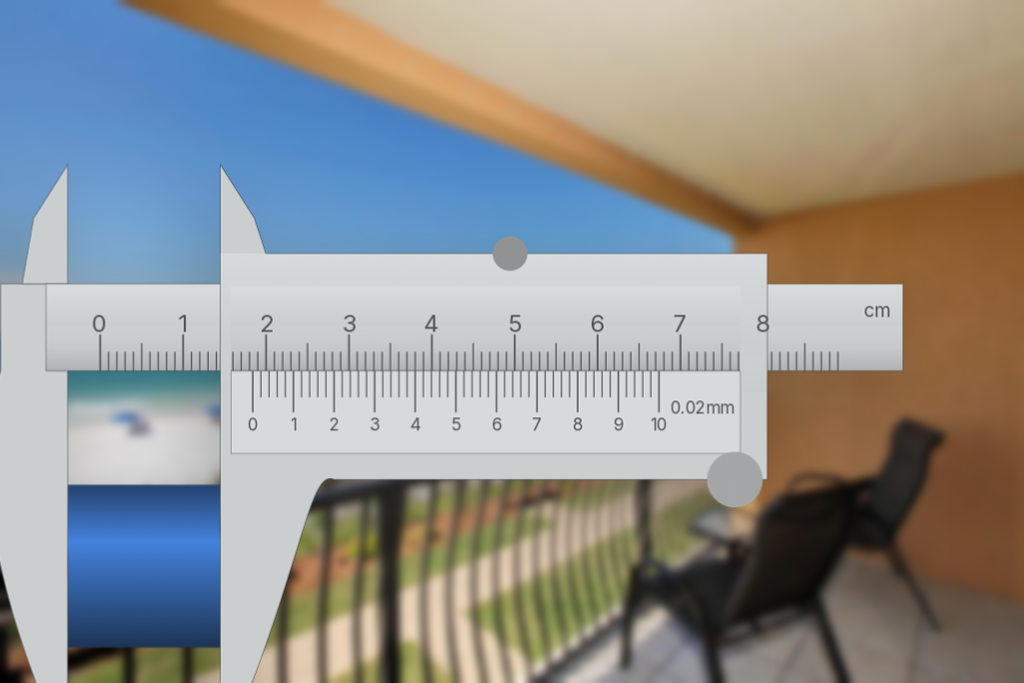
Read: 18.4,mm
